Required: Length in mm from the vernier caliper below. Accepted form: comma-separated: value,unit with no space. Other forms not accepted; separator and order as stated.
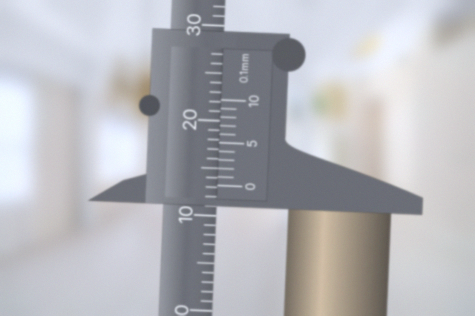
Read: 13.2,mm
